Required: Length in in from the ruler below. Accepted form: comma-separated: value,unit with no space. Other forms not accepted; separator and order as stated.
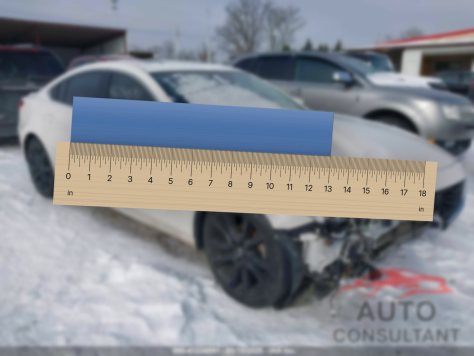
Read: 13,in
